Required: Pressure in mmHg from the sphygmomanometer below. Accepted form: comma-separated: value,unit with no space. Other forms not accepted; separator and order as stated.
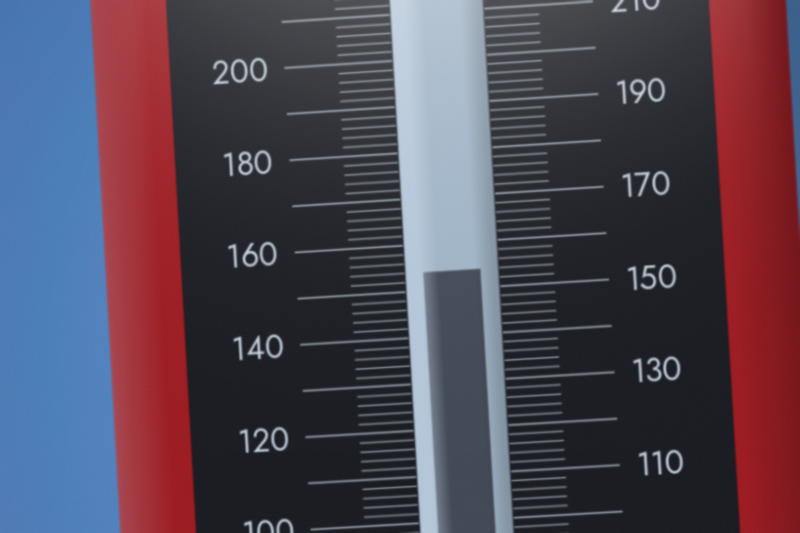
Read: 154,mmHg
